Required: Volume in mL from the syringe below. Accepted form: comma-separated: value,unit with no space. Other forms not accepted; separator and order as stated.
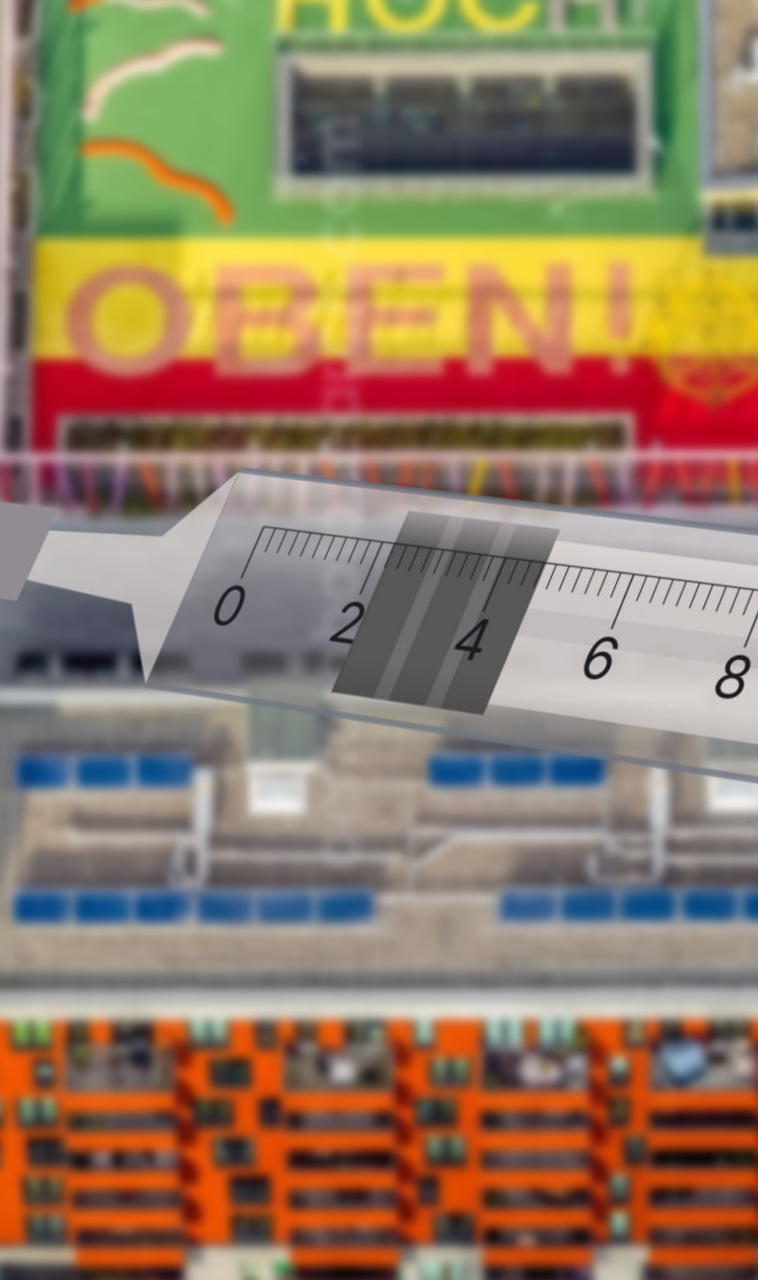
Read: 2.2,mL
